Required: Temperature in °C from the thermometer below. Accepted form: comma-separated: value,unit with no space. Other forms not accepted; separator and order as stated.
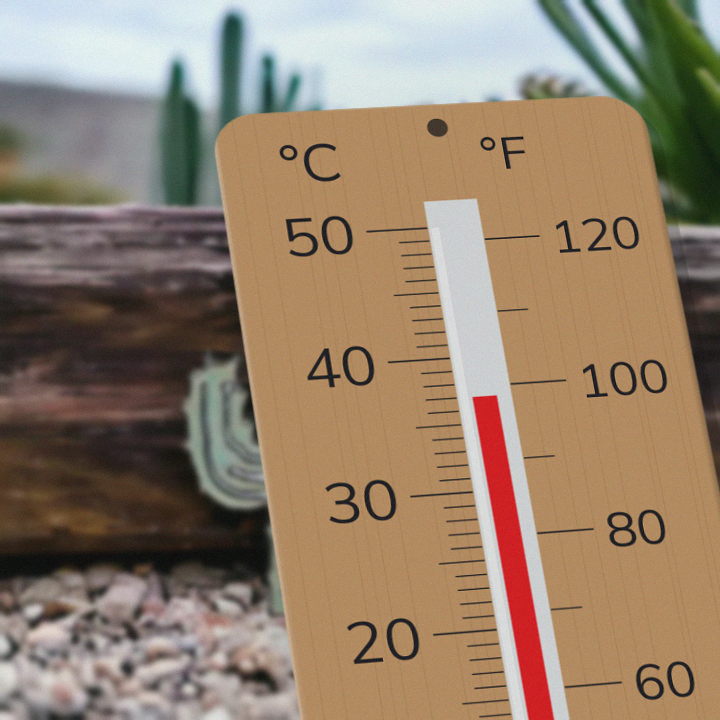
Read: 37,°C
